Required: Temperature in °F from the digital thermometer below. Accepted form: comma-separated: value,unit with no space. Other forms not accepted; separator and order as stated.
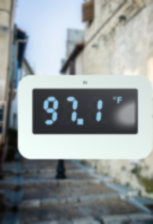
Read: 97.1,°F
